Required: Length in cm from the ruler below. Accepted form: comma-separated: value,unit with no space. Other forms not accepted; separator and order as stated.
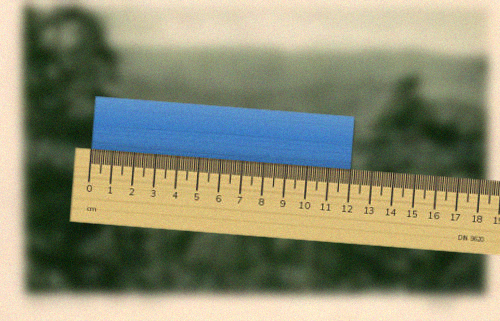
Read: 12,cm
